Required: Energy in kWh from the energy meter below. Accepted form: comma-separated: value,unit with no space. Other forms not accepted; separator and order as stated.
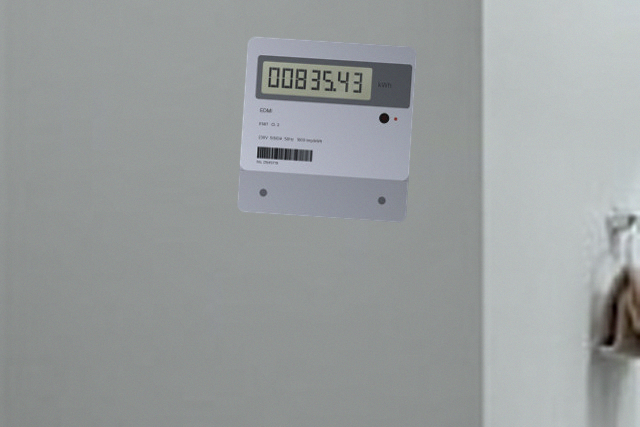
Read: 835.43,kWh
